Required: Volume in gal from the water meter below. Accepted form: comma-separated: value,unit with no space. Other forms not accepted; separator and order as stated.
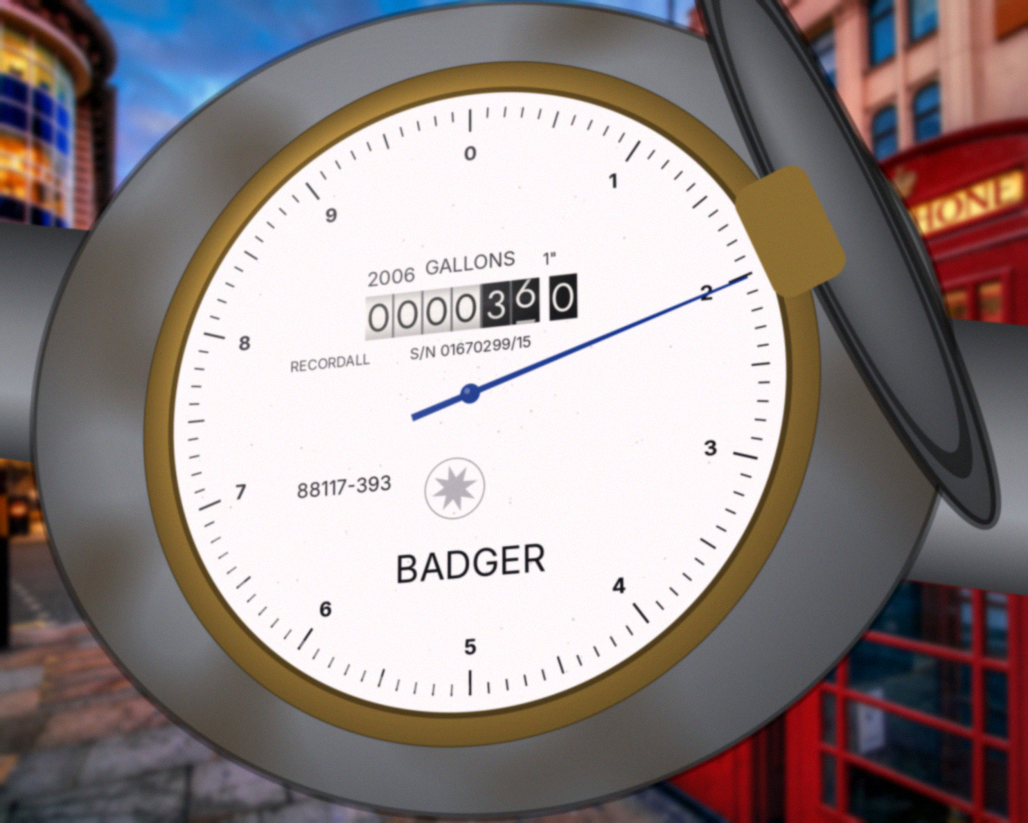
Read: 362.0,gal
